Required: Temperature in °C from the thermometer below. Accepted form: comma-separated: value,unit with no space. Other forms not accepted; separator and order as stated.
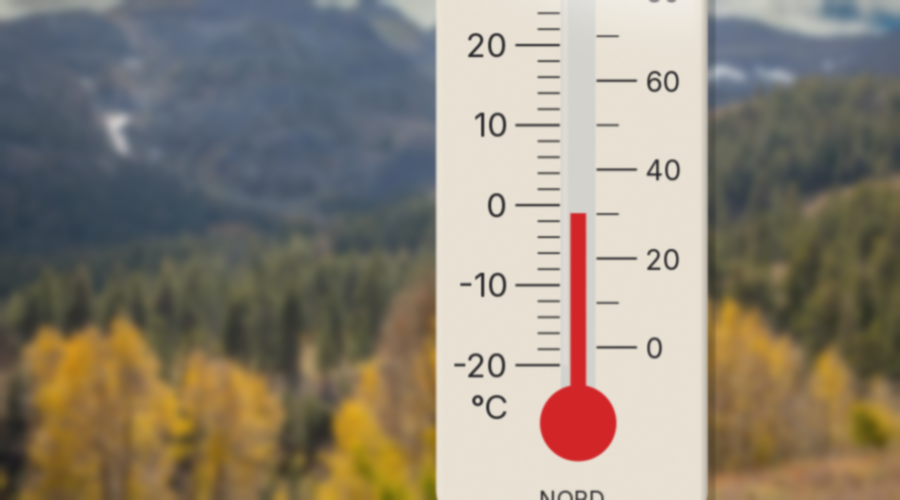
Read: -1,°C
